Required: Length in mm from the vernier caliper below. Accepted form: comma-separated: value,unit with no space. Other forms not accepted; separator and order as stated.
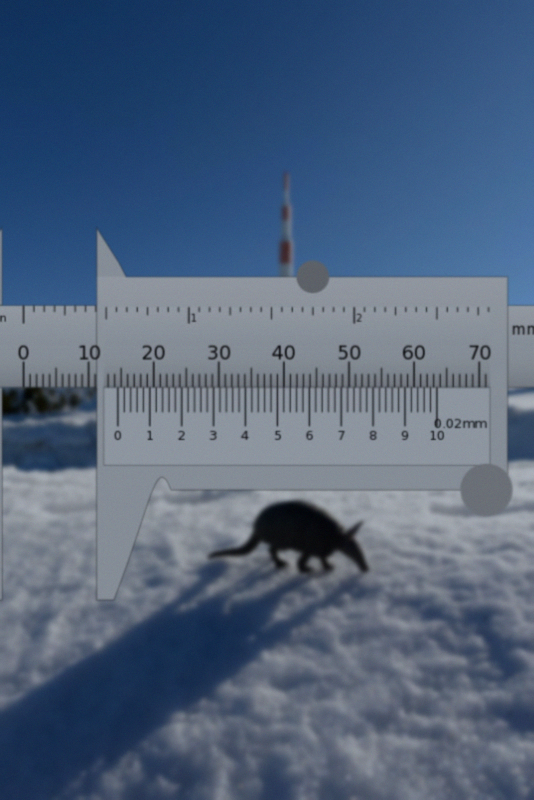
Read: 14.5,mm
